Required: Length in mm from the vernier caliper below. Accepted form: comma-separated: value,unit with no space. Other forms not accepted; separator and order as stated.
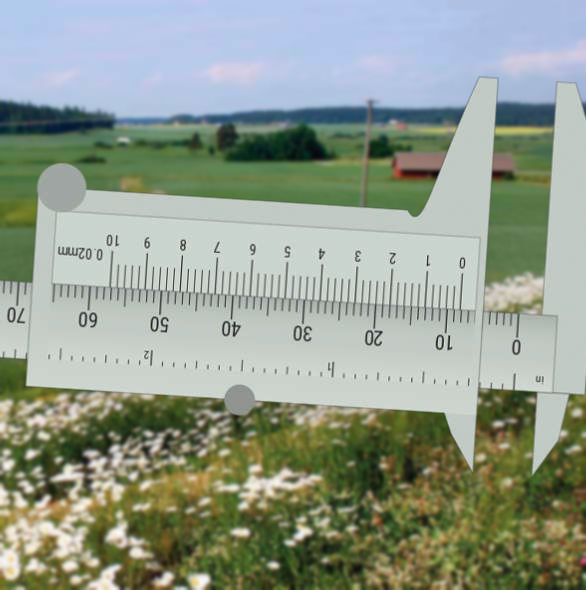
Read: 8.2,mm
